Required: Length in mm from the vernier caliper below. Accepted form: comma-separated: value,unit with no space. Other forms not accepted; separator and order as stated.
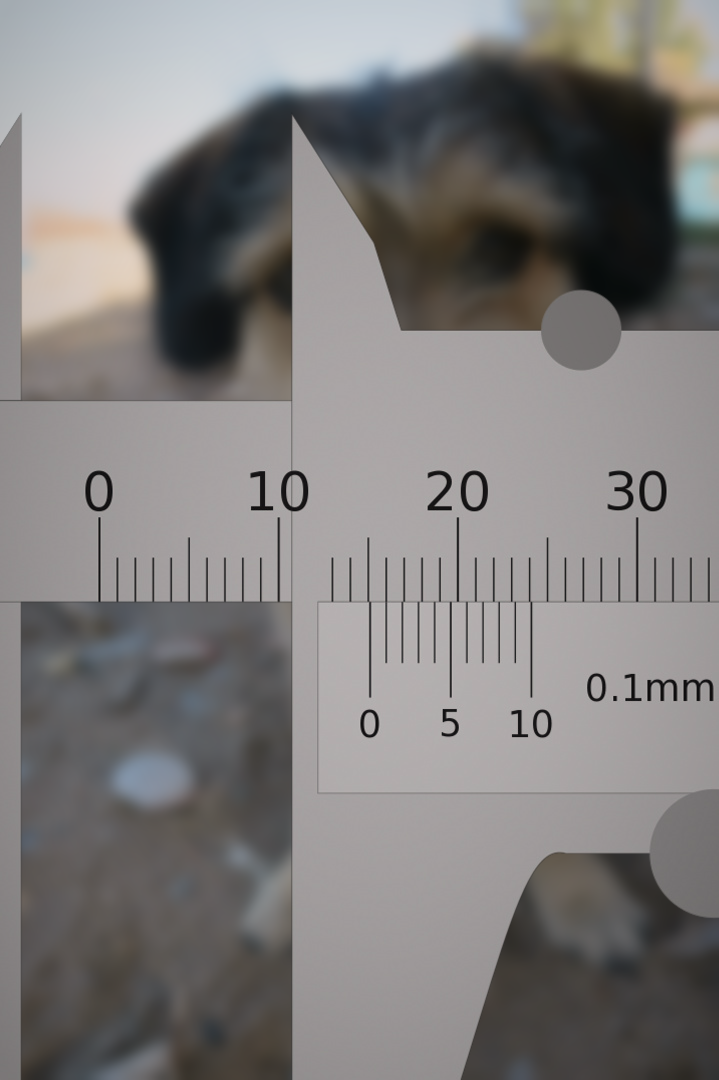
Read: 15.1,mm
